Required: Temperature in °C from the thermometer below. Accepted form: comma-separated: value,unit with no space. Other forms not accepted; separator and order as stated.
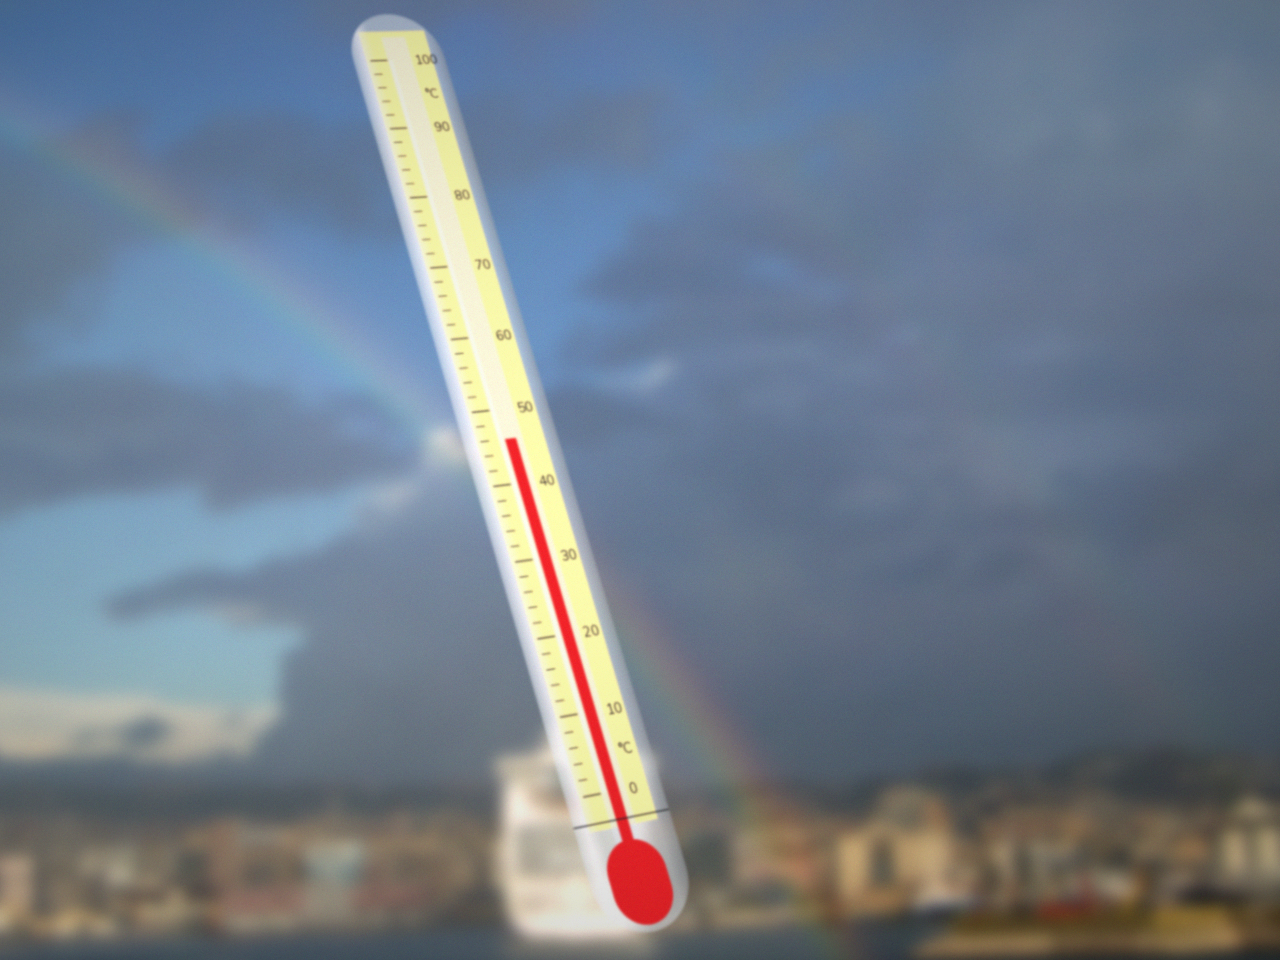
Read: 46,°C
